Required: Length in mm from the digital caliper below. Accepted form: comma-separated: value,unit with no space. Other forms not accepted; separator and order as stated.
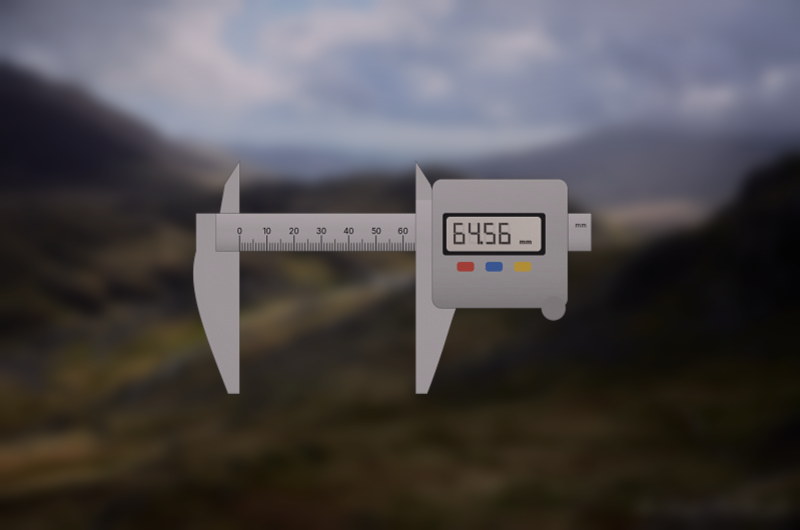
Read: 64.56,mm
